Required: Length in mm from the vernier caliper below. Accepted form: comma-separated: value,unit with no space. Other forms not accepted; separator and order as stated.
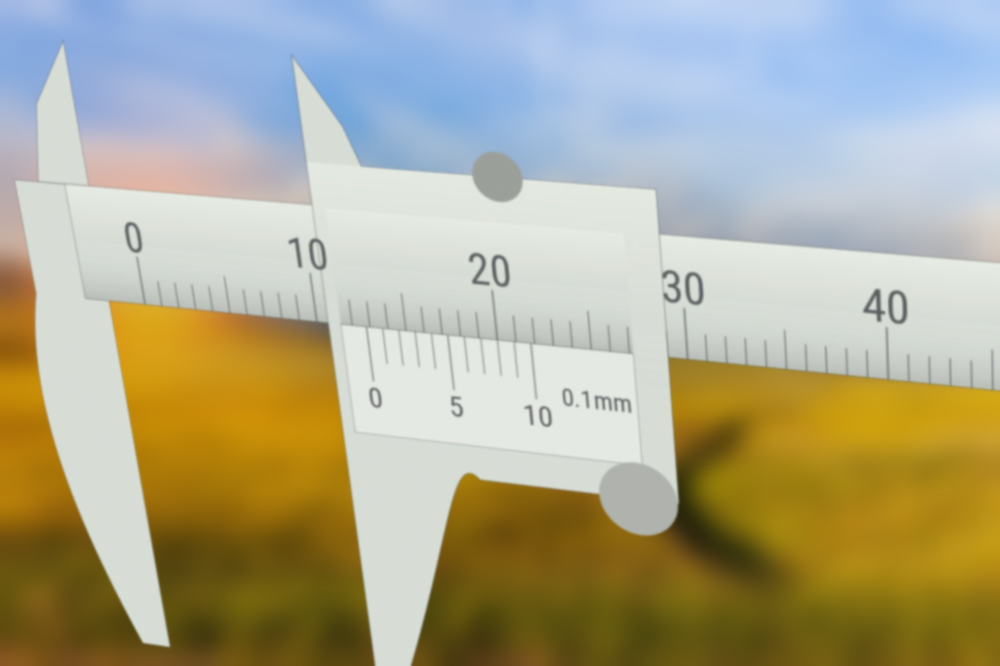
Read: 12.8,mm
